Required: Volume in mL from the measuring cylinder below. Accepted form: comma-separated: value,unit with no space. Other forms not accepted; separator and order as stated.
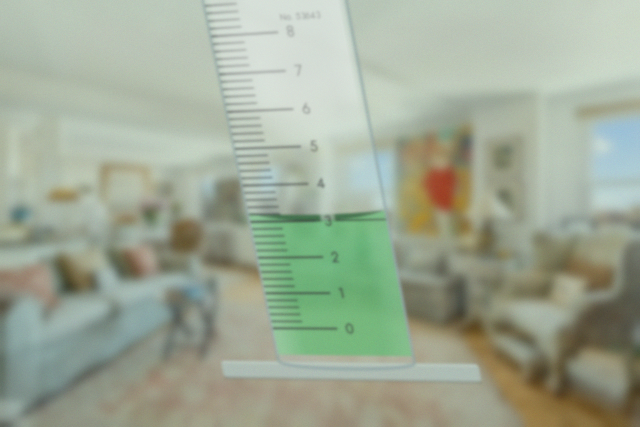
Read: 3,mL
